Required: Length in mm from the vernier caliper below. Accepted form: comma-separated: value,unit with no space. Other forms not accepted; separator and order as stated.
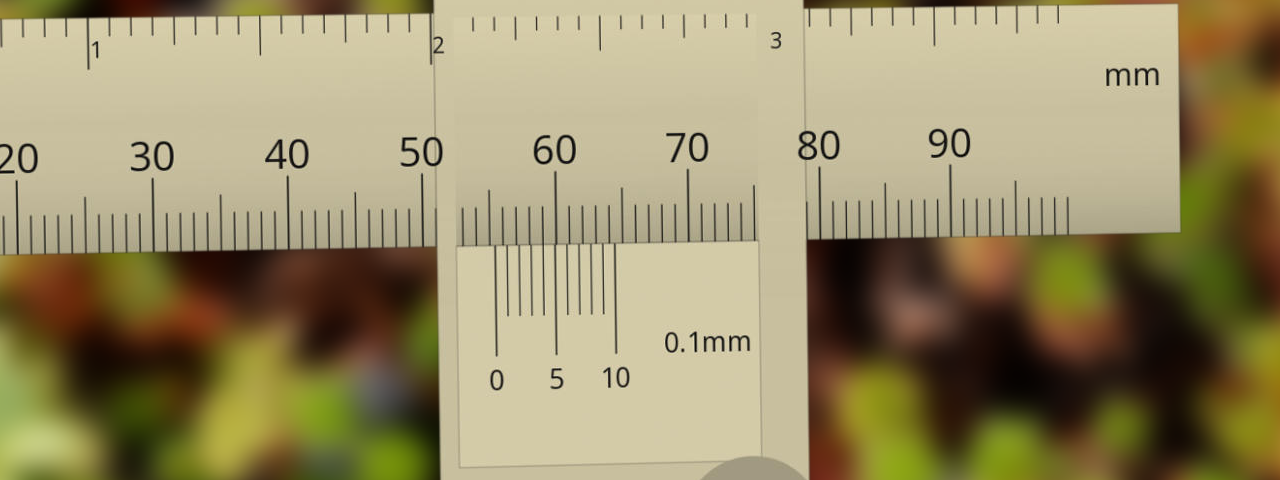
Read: 55.4,mm
